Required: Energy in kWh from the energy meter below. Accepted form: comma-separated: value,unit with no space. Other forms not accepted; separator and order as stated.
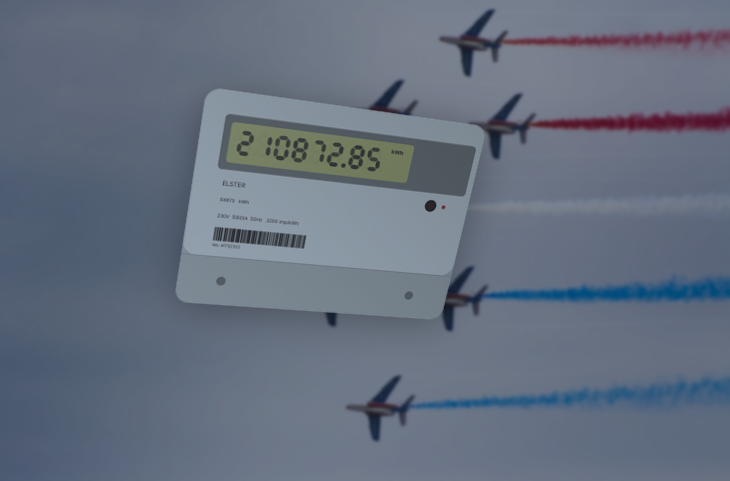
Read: 210872.85,kWh
